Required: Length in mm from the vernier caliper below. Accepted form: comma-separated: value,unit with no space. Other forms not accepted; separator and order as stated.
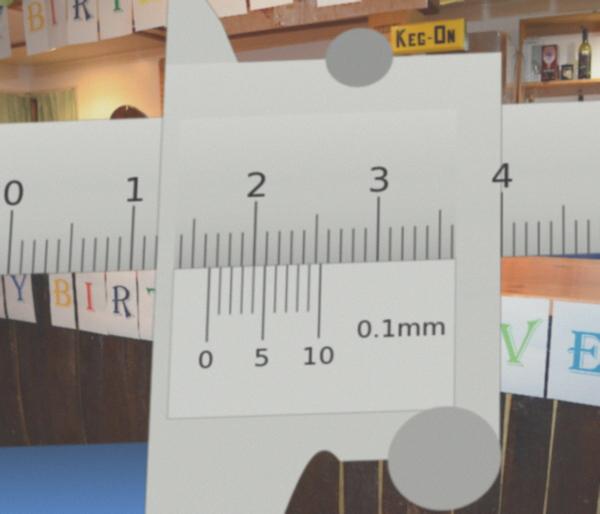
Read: 16.4,mm
